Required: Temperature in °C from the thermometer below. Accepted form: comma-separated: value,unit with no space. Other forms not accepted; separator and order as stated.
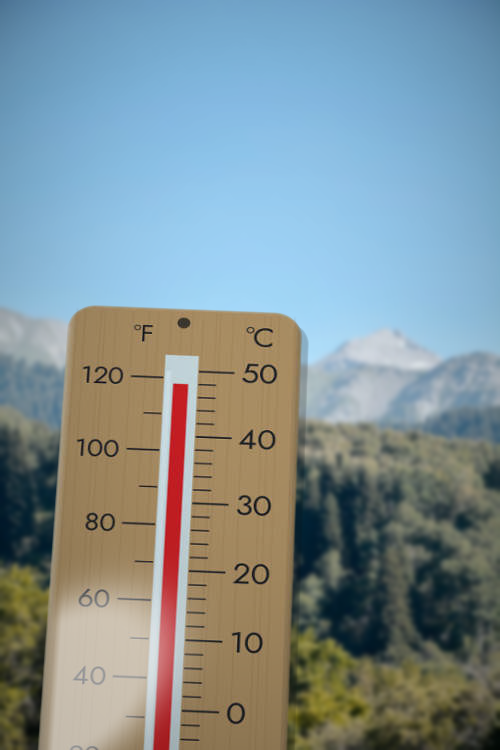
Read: 48,°C
